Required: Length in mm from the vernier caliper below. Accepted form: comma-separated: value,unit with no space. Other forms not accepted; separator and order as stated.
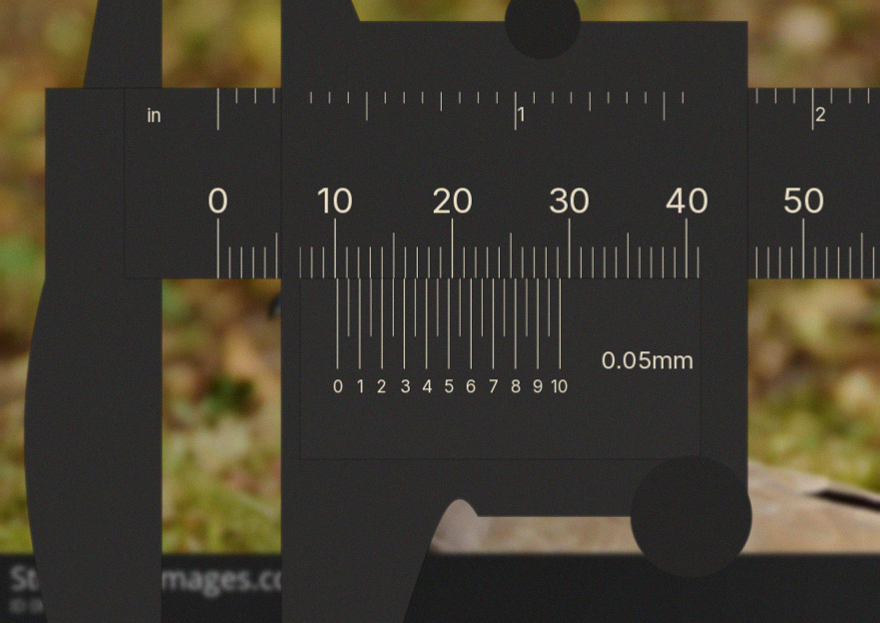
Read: 10.2,mm
